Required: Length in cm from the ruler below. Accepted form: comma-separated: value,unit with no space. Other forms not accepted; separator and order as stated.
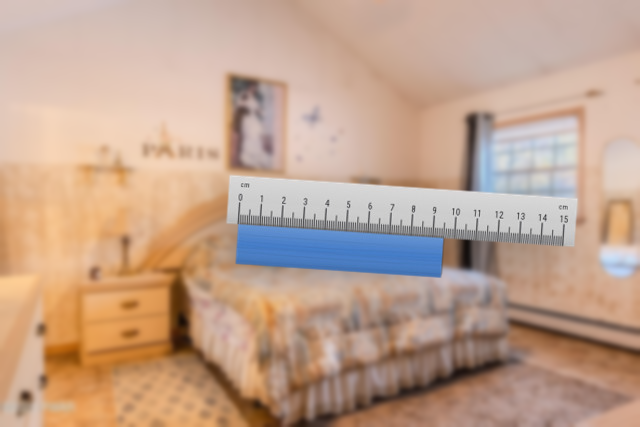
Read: 9.5,cm
